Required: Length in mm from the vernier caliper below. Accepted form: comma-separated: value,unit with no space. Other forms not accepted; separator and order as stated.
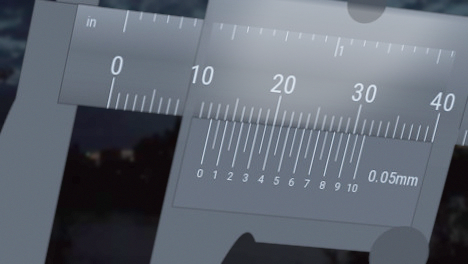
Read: 12.4,mm
